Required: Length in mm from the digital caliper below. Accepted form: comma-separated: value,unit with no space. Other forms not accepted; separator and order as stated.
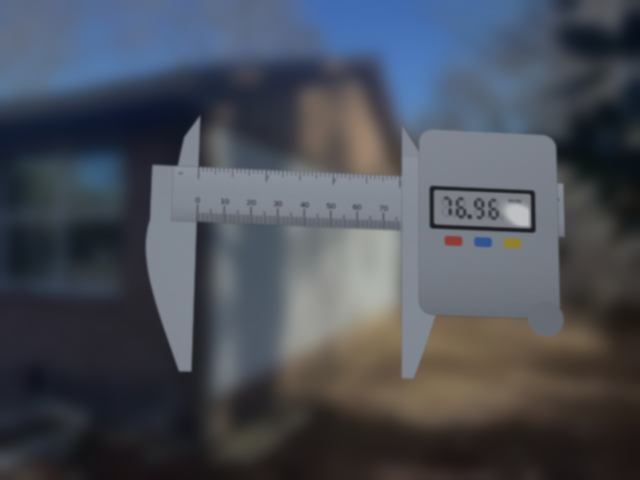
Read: 76.96,mm
